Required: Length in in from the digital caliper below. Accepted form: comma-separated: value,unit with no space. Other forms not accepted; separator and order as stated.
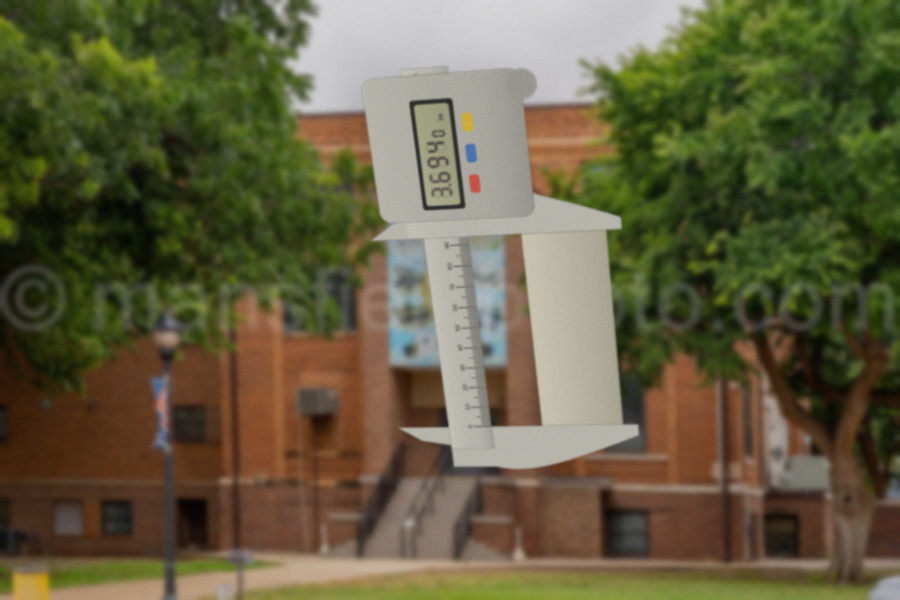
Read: 3.6940,in
